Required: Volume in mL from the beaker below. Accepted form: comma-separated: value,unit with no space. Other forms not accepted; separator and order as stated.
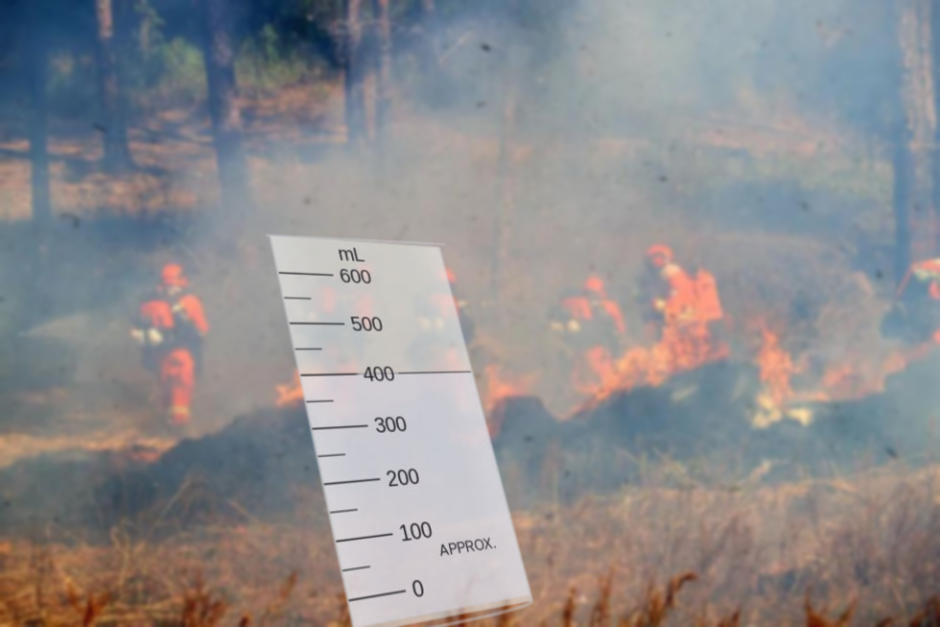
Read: 400,mL
